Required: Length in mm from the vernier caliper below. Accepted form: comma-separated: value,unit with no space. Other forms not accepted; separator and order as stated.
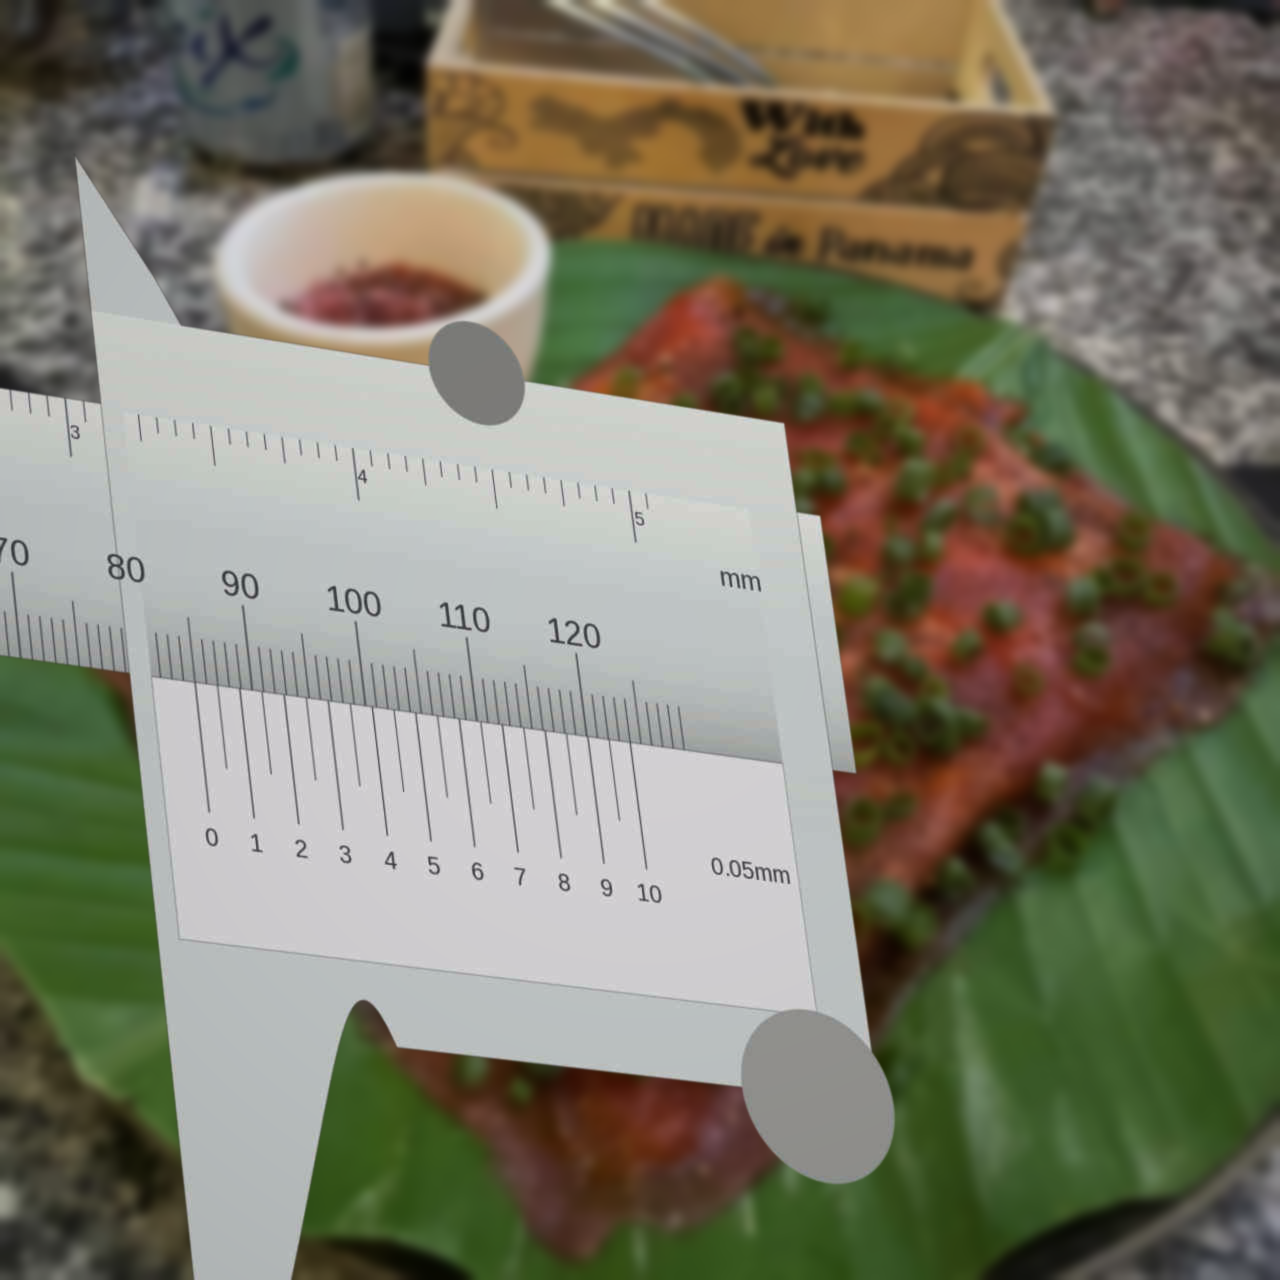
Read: 85.0,mm
